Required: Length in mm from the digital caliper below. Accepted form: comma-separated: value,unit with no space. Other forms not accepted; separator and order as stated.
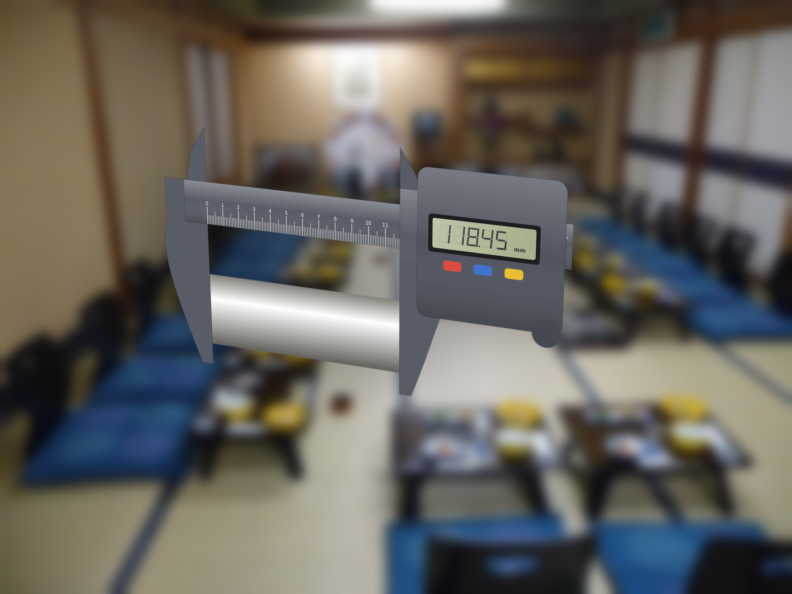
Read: 118.45,mm
